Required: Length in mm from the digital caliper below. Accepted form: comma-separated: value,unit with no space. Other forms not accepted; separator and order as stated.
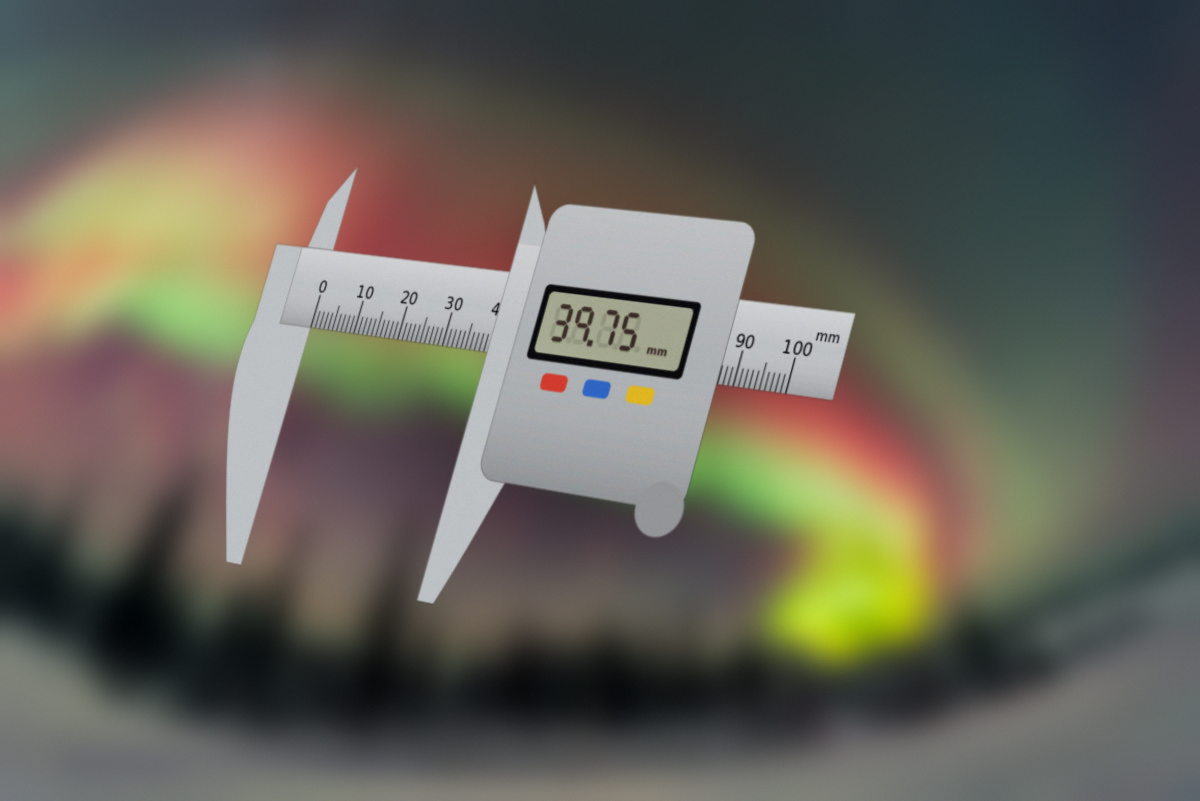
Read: 39.75,mm
